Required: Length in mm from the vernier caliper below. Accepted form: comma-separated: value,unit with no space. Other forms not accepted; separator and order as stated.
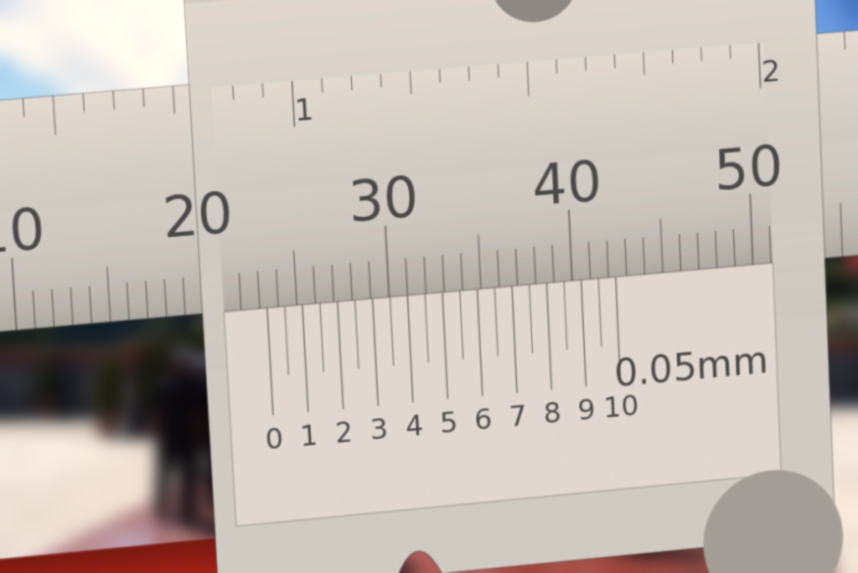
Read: 23.4,mm
